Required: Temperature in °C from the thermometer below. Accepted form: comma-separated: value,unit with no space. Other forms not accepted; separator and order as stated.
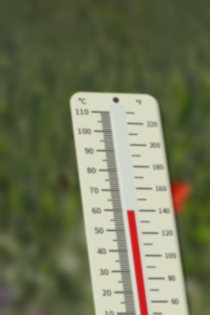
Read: 60,°C
